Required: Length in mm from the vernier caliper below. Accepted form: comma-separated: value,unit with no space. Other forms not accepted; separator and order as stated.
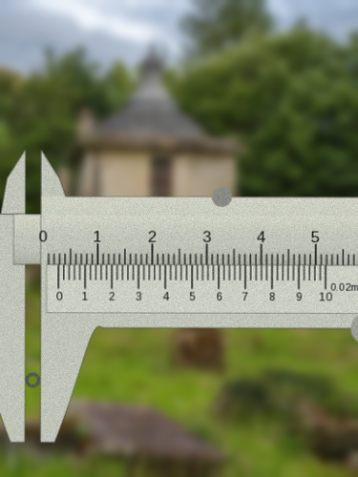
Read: 2.8,mm
